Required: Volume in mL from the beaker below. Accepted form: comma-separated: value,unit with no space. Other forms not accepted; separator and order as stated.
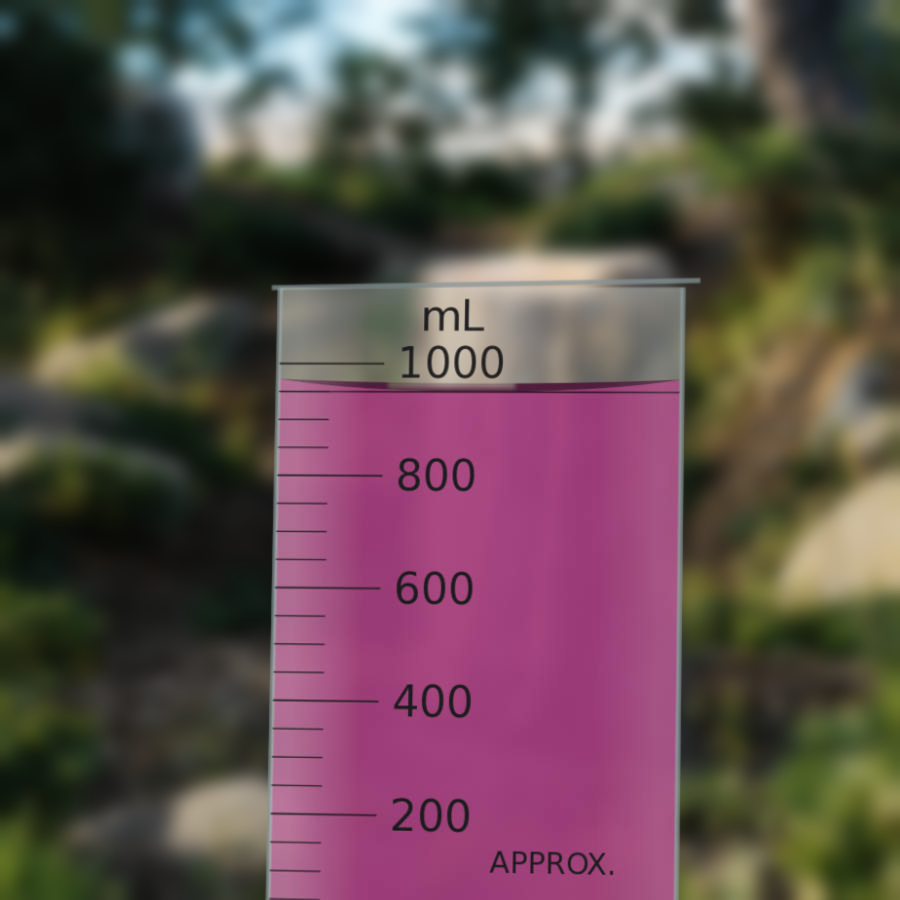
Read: 950,mL
